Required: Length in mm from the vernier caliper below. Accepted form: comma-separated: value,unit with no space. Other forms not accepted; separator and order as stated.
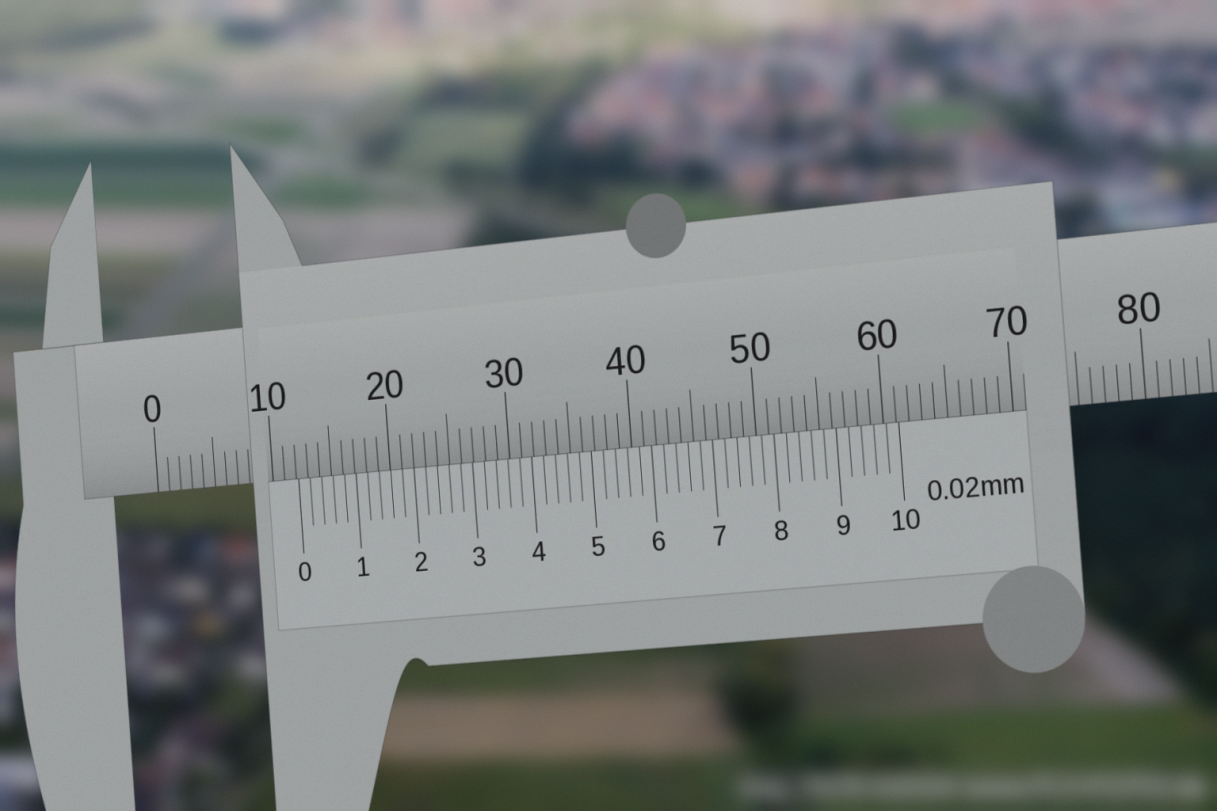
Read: 12.2,mm
